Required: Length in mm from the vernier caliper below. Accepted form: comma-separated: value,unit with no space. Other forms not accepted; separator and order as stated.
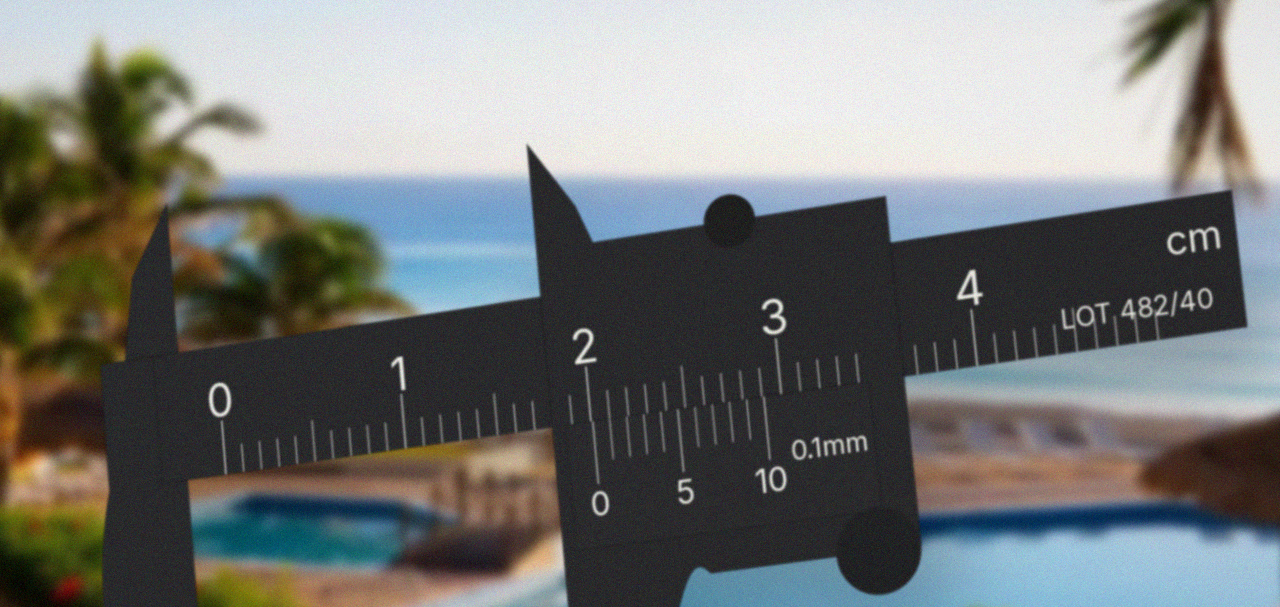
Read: 20.1,mm
